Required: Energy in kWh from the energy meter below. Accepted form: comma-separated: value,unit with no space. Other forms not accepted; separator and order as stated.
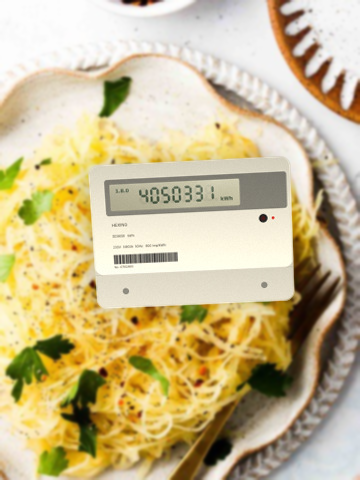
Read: 4050331,kWh
